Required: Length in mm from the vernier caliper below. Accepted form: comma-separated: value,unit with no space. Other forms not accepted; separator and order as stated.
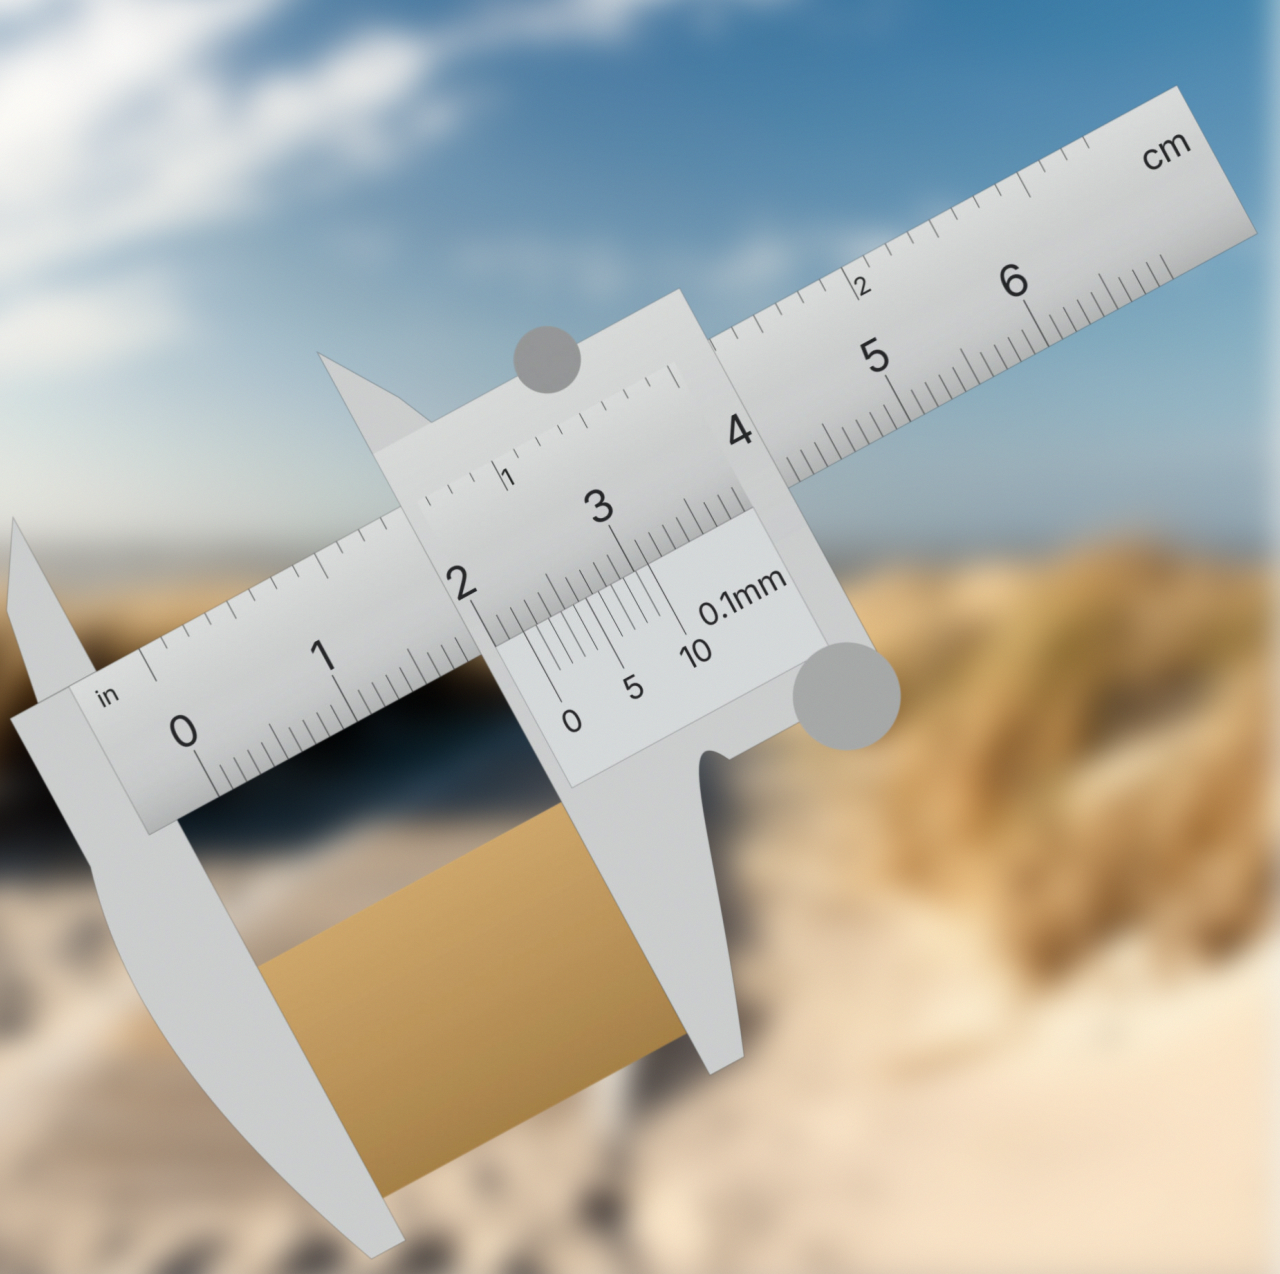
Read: 22.0,mm
